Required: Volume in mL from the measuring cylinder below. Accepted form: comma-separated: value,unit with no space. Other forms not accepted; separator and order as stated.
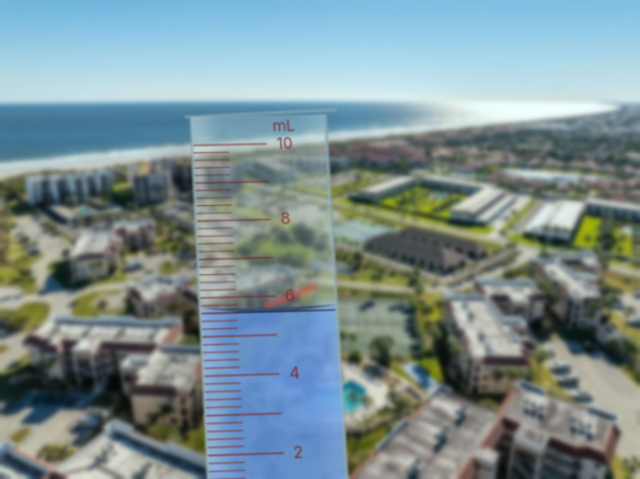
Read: 5.6,mL
